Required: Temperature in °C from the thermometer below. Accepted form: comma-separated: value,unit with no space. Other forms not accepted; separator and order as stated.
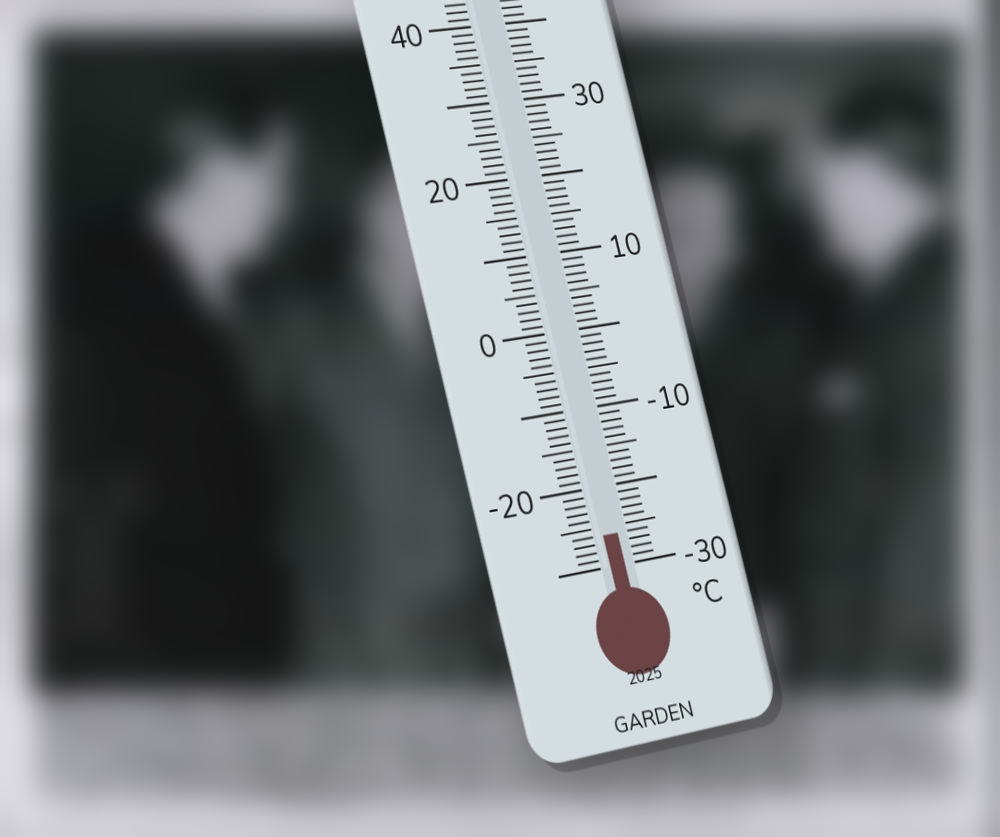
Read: -26,°C
